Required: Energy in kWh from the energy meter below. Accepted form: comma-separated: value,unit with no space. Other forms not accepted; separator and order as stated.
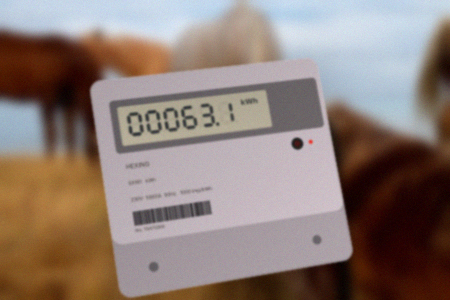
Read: 63.1,kWh
